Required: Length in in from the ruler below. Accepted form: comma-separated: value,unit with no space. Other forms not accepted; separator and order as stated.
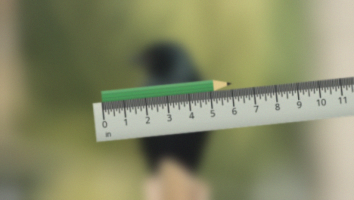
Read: 6,in
